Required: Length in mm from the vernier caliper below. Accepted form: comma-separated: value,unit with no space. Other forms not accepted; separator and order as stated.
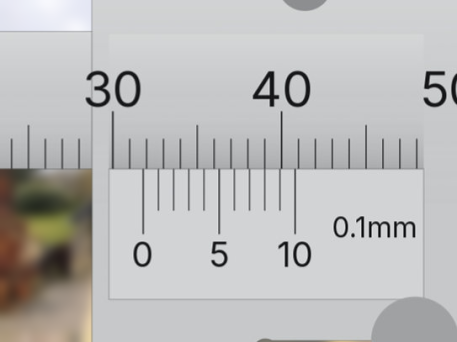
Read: 31.8,mm
